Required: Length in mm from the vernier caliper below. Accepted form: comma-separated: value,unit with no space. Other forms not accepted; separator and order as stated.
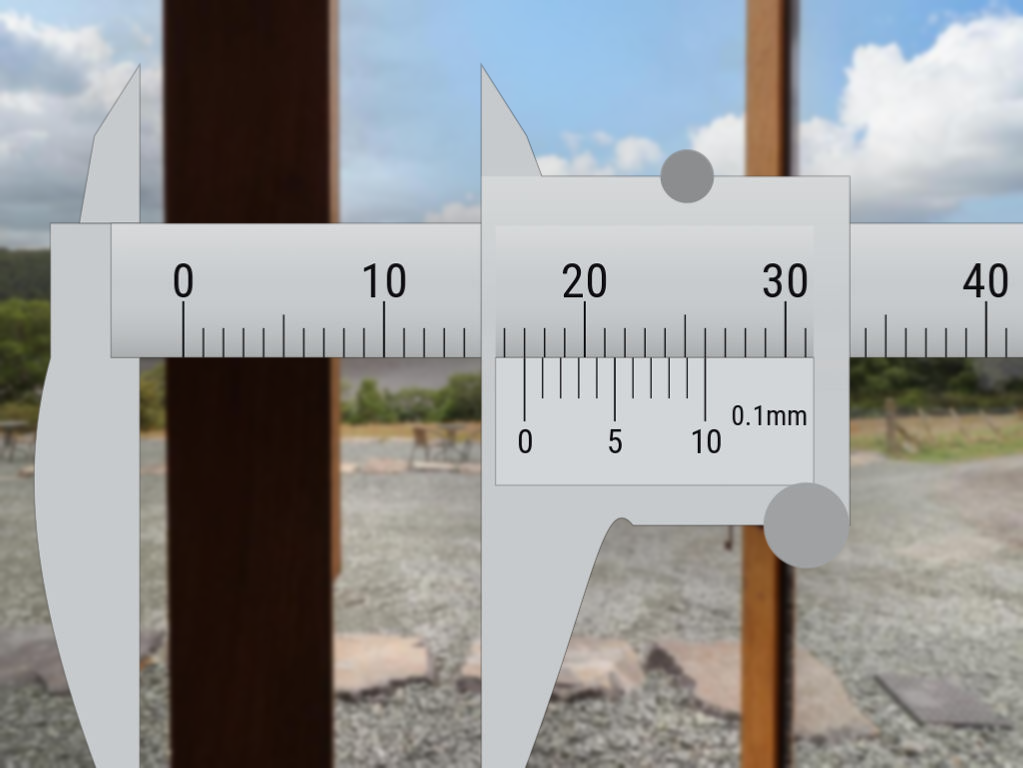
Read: 17.0,mm
